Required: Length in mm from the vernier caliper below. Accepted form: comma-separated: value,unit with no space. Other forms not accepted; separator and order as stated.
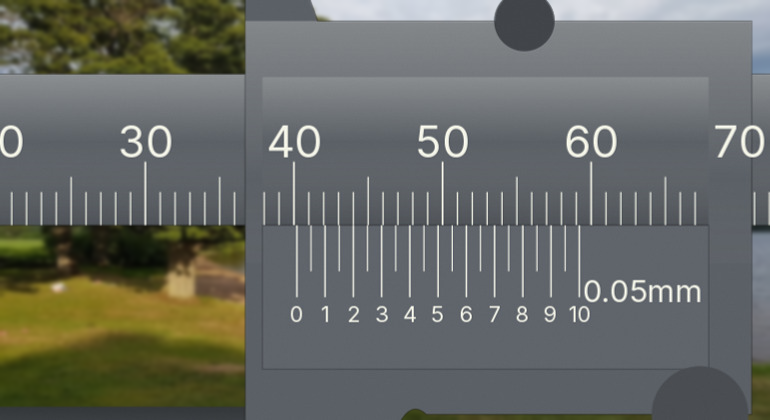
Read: 40.2,mm
